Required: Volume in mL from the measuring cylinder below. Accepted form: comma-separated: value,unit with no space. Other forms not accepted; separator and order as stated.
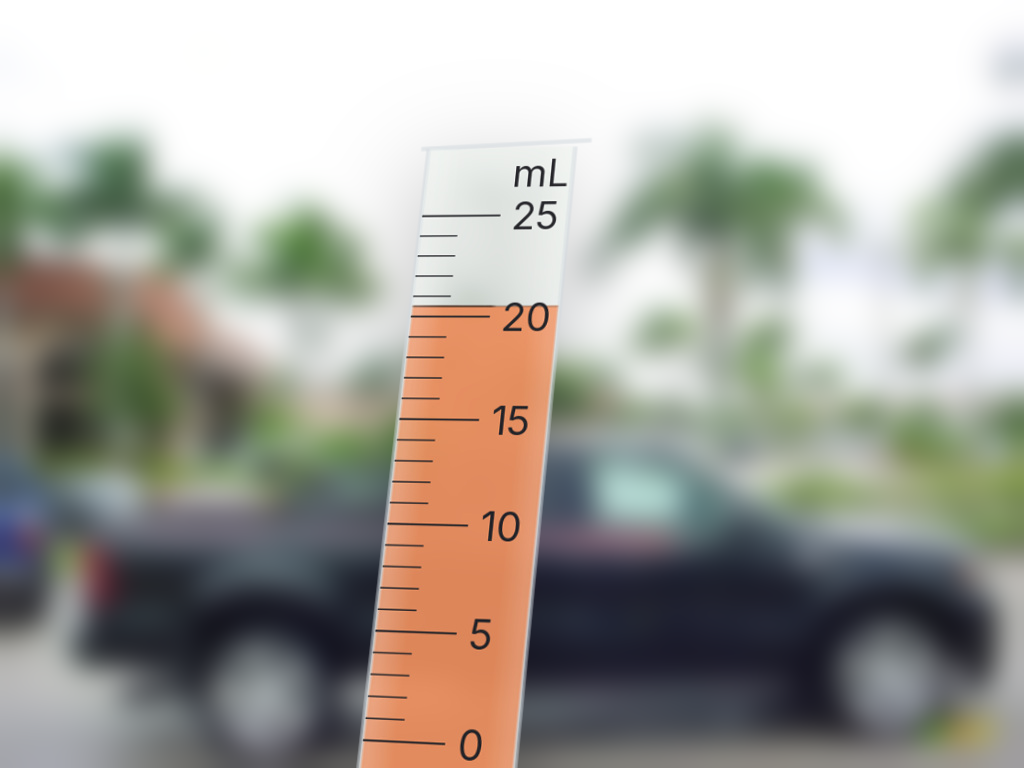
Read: 20.5,mL
